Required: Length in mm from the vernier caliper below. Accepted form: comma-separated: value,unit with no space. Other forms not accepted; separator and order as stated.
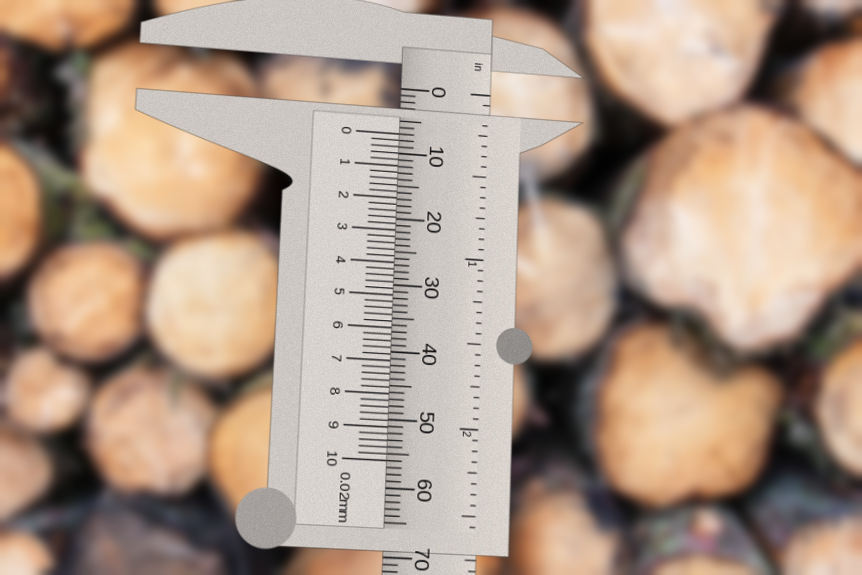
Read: 7.0,mm
